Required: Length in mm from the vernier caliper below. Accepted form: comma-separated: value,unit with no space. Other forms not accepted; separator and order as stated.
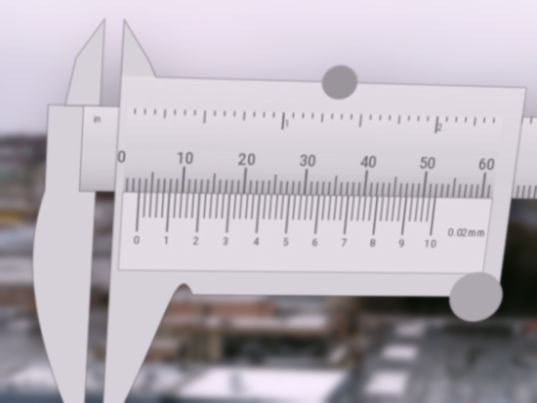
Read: 3.0,mm
